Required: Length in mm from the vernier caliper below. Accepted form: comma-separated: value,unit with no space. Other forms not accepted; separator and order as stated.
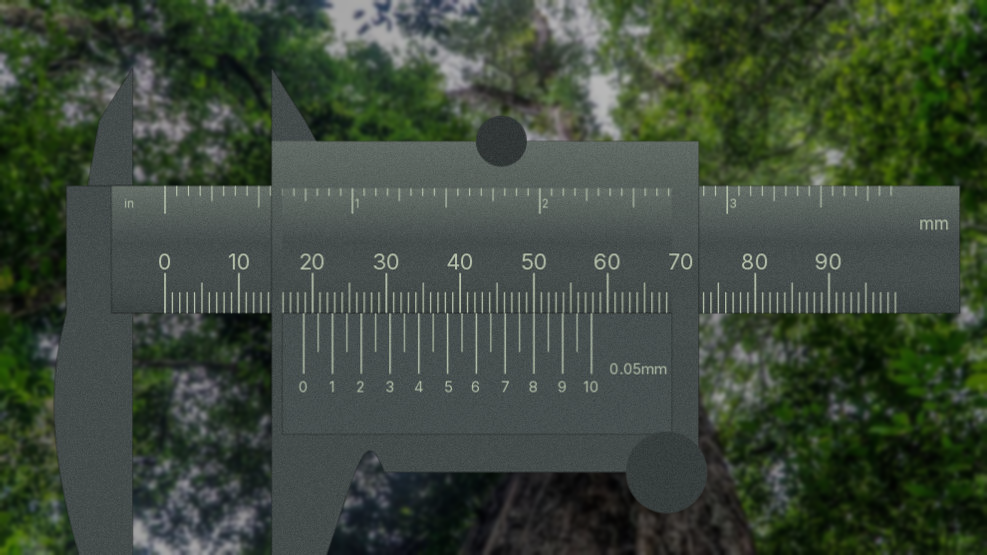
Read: 18.8,mm
